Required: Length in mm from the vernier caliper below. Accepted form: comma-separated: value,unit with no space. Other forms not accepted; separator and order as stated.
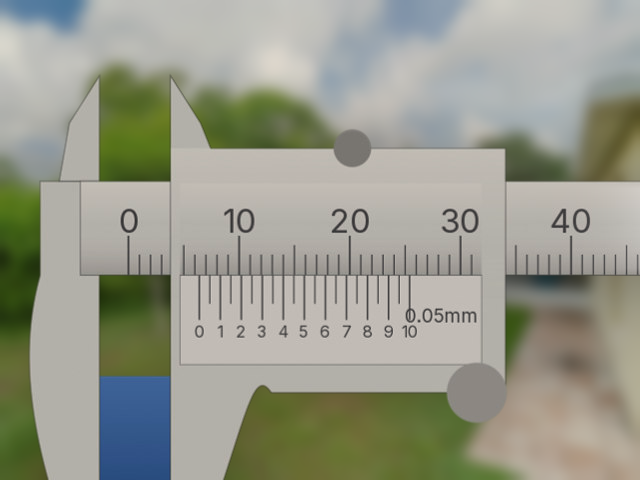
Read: 6.4,mm
